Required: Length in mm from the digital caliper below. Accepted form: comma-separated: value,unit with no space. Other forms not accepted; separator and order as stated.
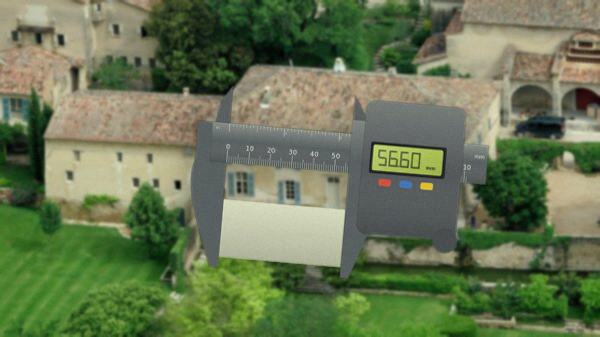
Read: 56.60,mm
